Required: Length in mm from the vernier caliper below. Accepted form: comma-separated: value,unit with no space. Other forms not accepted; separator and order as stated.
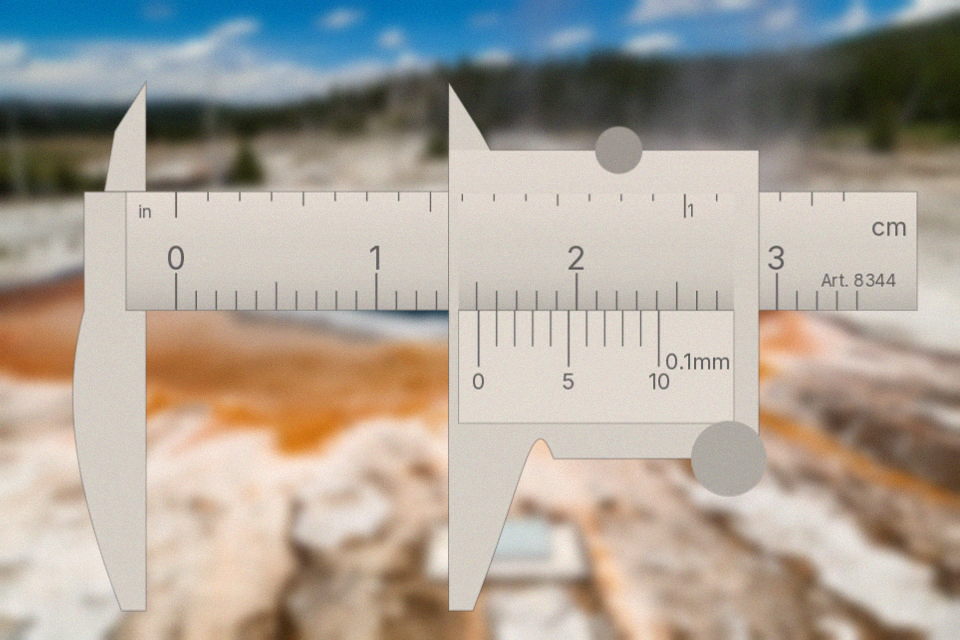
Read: 15.1,mm
